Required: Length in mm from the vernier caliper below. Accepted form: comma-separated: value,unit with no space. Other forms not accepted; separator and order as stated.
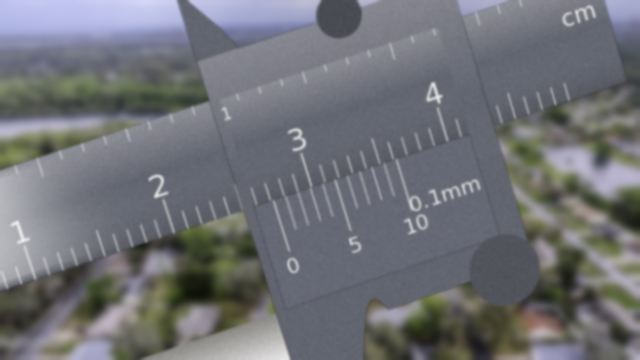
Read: 27.2,mm
